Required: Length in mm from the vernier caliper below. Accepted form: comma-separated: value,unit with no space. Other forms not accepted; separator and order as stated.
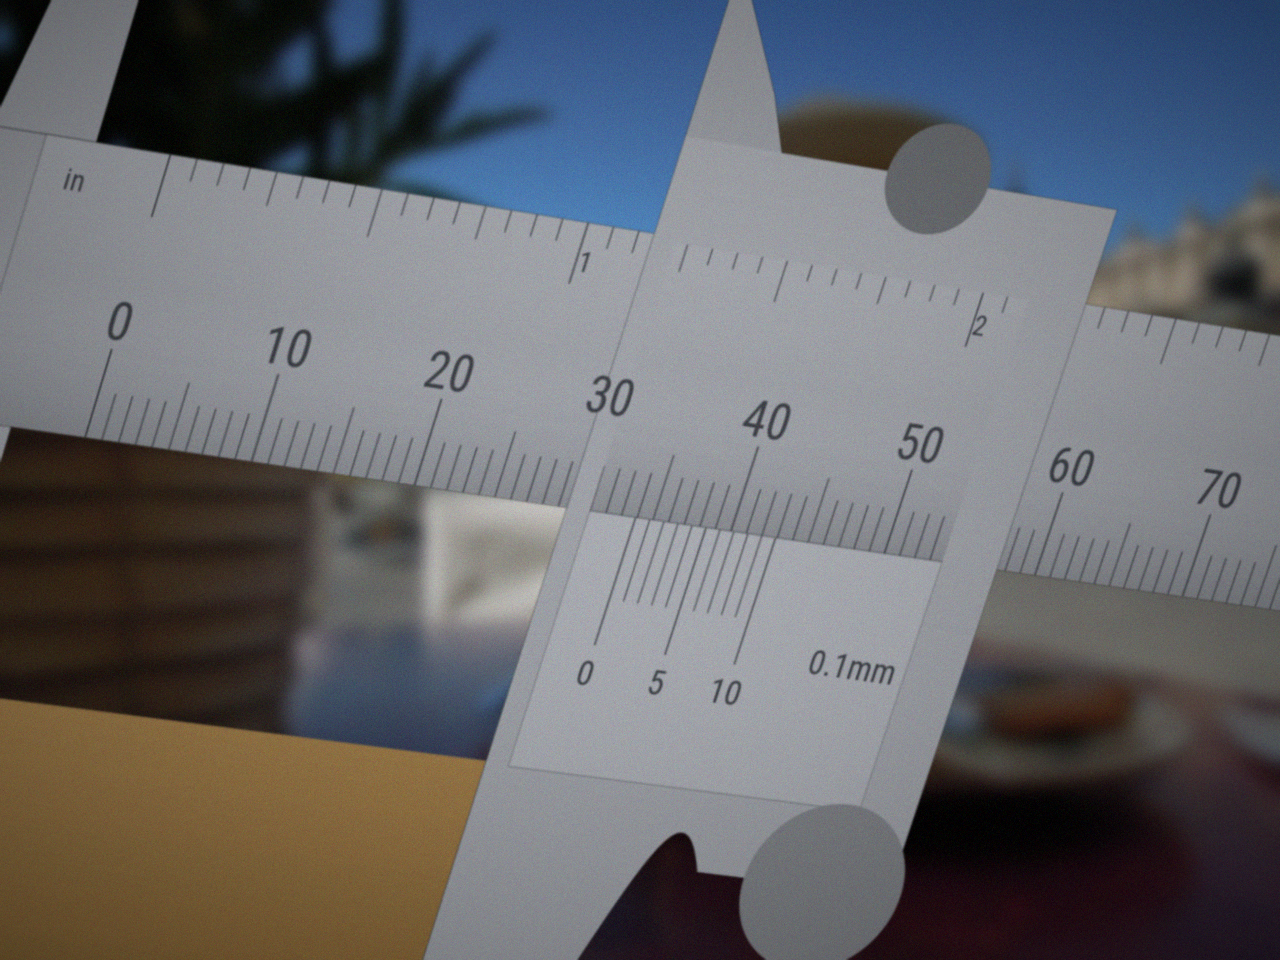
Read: 33.9,mm
